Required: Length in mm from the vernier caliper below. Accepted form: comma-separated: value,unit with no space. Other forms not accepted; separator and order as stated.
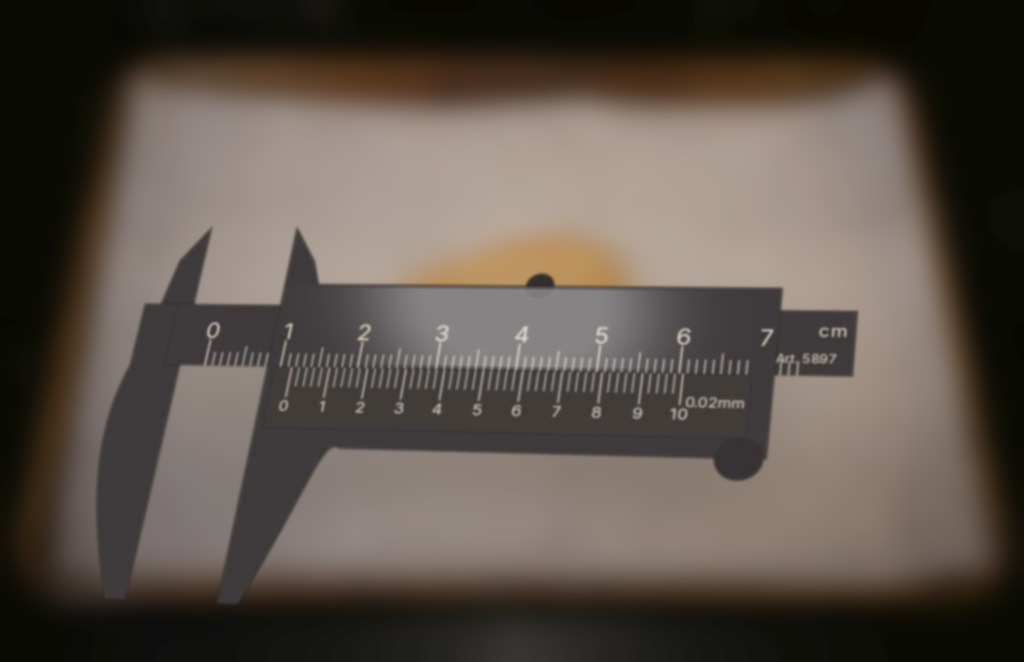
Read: 11.5,mm
